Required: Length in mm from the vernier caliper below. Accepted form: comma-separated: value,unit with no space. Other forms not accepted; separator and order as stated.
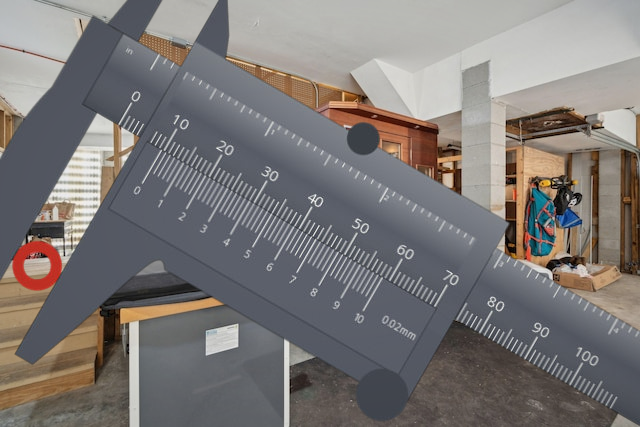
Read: 9.5,mm
